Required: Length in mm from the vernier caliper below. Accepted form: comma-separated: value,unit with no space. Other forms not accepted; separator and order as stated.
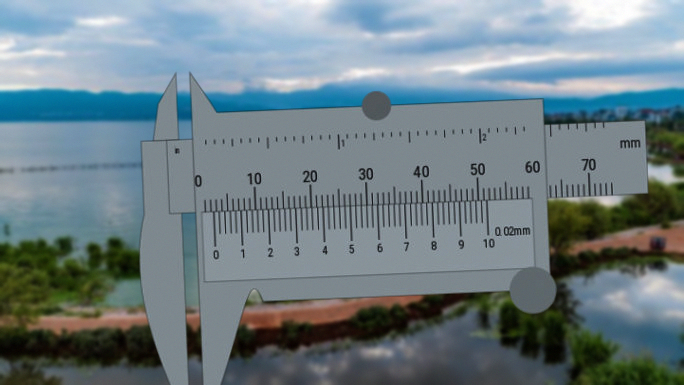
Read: 2.5,mm
